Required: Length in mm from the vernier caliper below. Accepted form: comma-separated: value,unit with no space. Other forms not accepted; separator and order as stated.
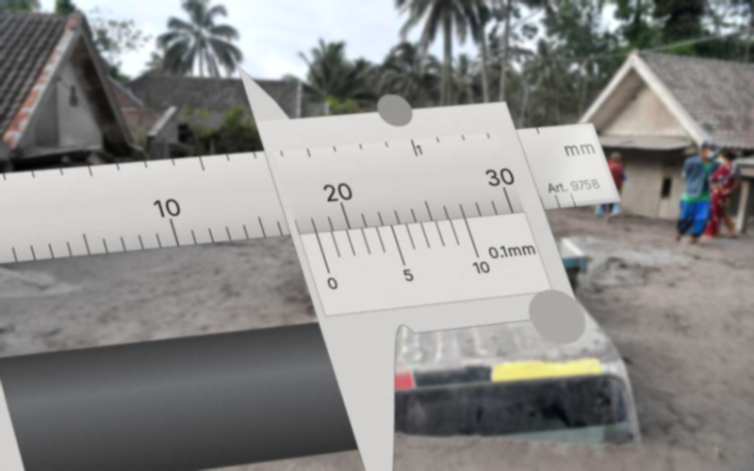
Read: 18.0,mm
